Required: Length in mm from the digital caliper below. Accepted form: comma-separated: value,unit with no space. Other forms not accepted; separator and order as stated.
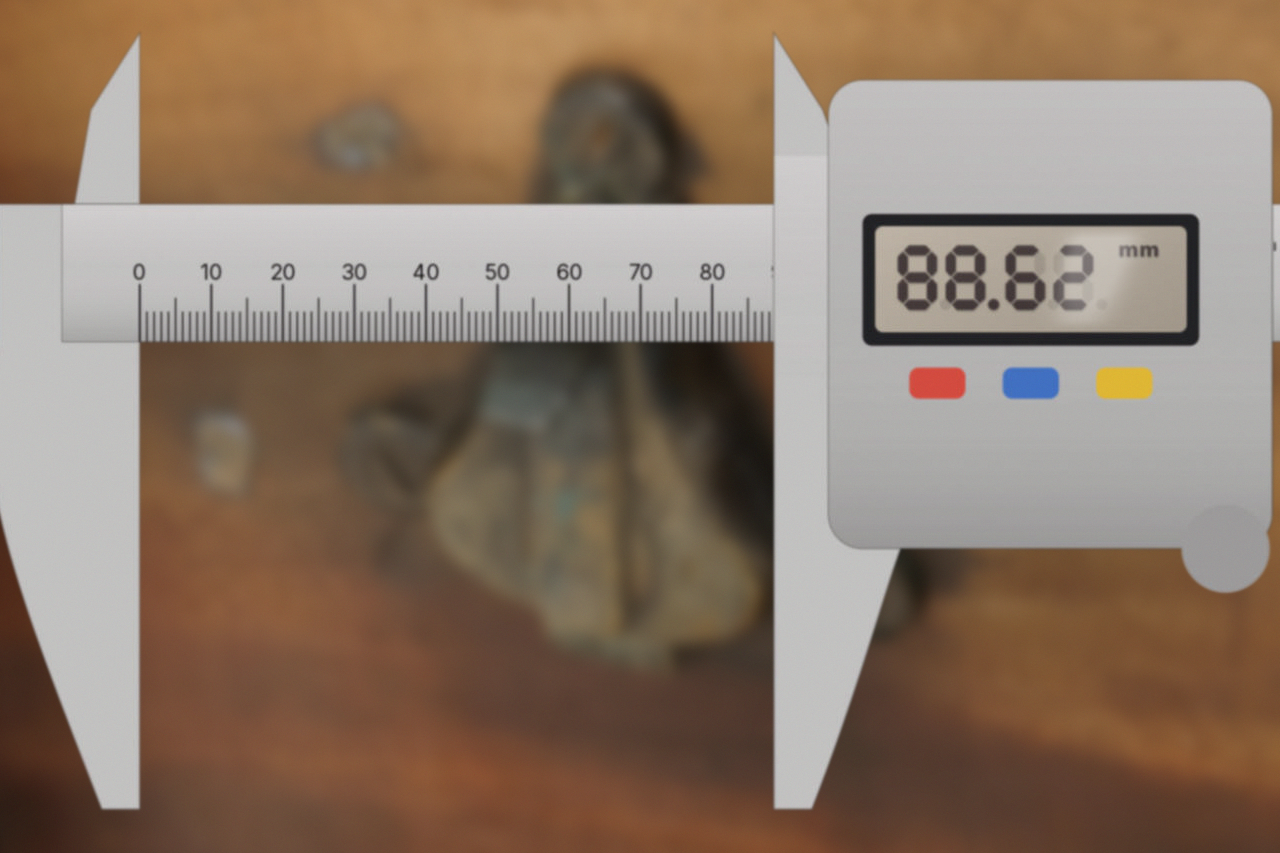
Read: 88.62,mm
